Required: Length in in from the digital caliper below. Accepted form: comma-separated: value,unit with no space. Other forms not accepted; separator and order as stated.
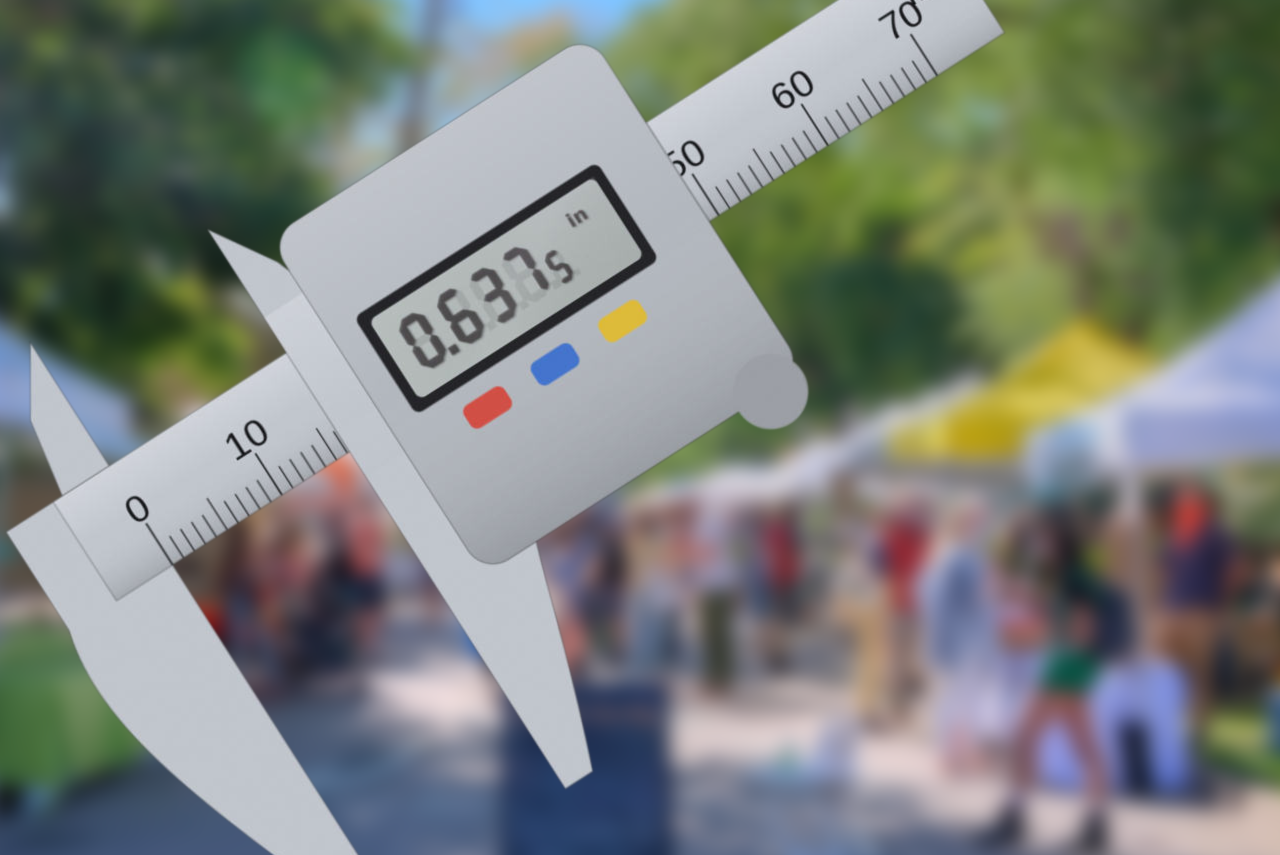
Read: 0.6375,in
